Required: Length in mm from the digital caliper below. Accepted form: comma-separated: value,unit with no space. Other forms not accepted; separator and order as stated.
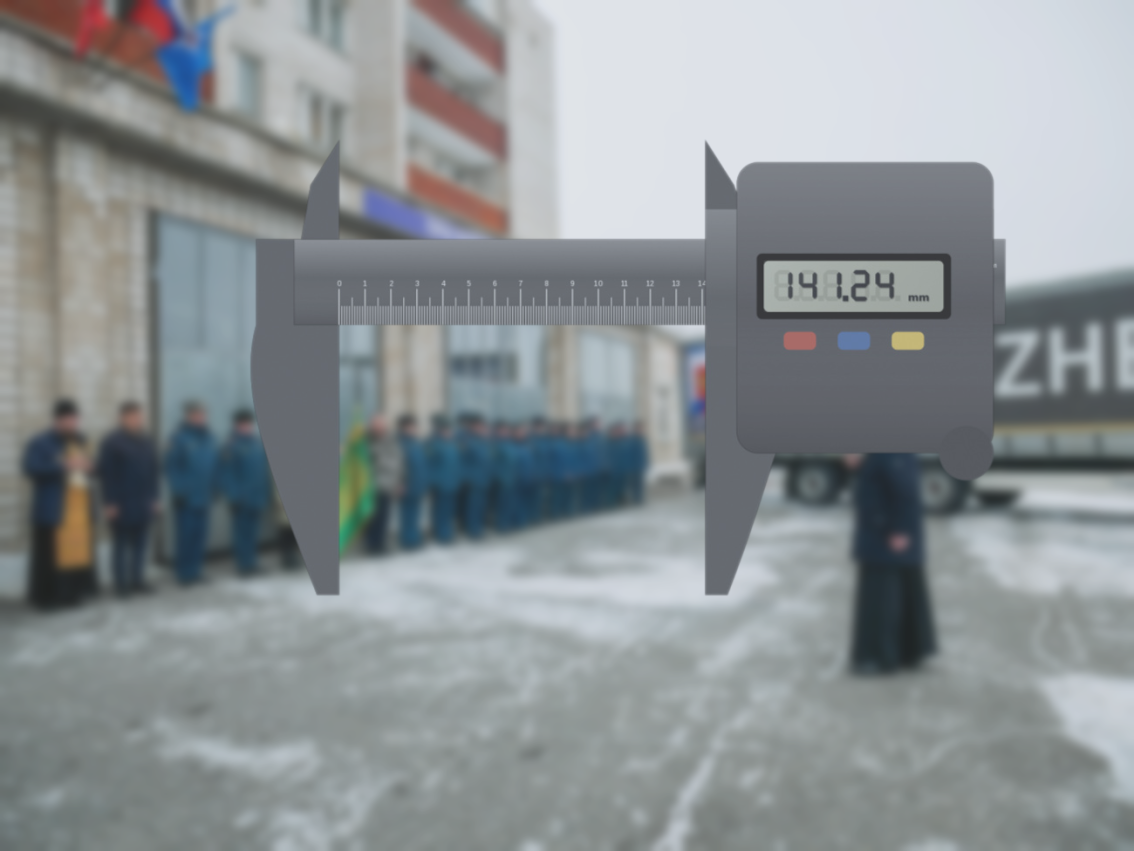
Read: 141.24,mm
